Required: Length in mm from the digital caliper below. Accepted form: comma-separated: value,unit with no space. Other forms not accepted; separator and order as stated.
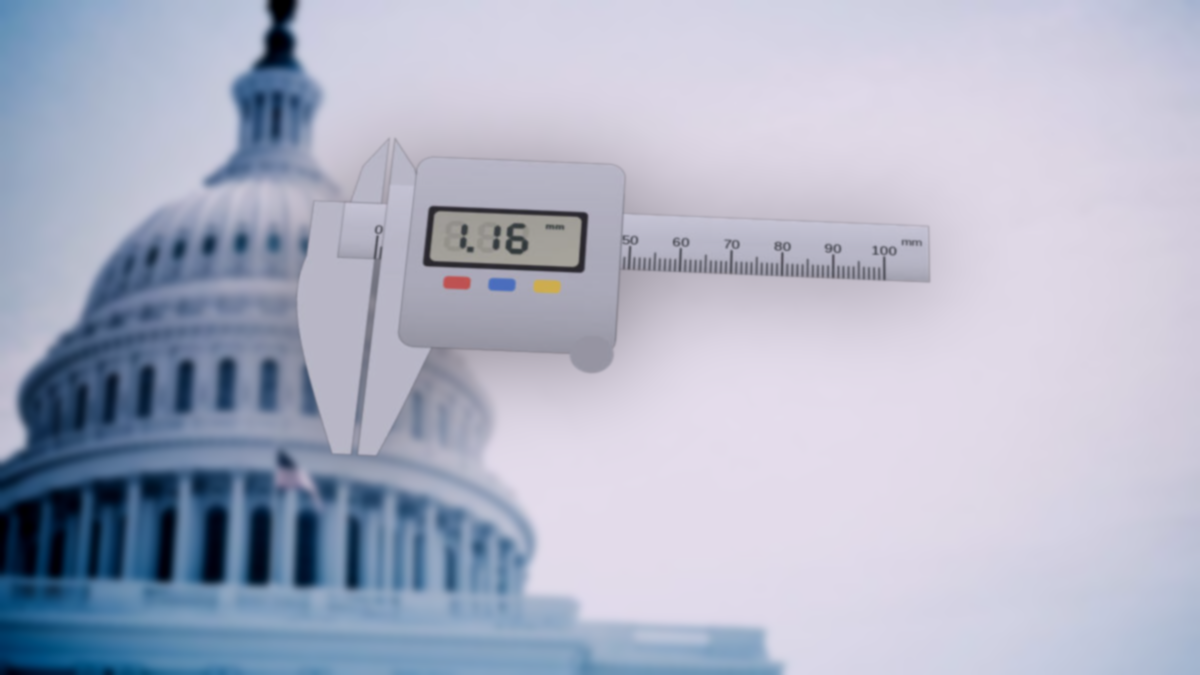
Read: 1.16,mm
